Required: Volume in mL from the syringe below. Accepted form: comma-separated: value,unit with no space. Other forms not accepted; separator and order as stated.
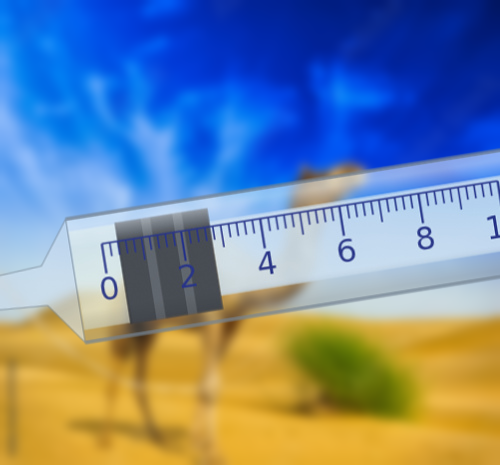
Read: 0.4,mL
